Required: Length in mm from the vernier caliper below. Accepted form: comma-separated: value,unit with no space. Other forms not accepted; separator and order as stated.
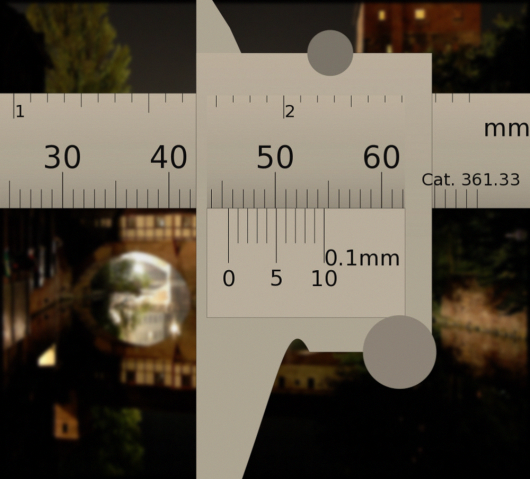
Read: 45.6,mm
